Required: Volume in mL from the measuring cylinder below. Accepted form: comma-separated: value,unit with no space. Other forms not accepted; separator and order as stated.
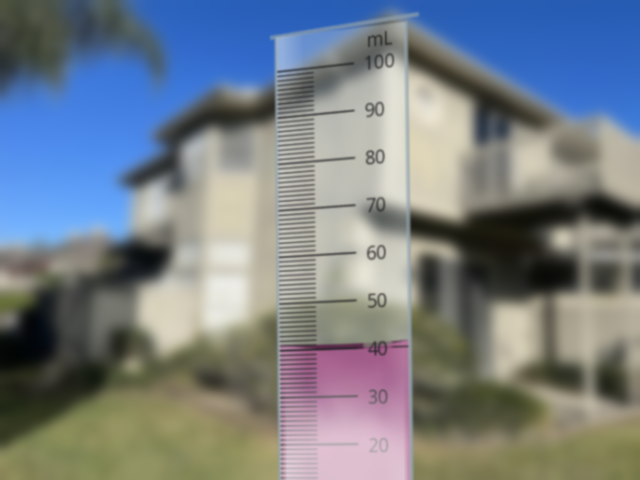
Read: 40,mL
